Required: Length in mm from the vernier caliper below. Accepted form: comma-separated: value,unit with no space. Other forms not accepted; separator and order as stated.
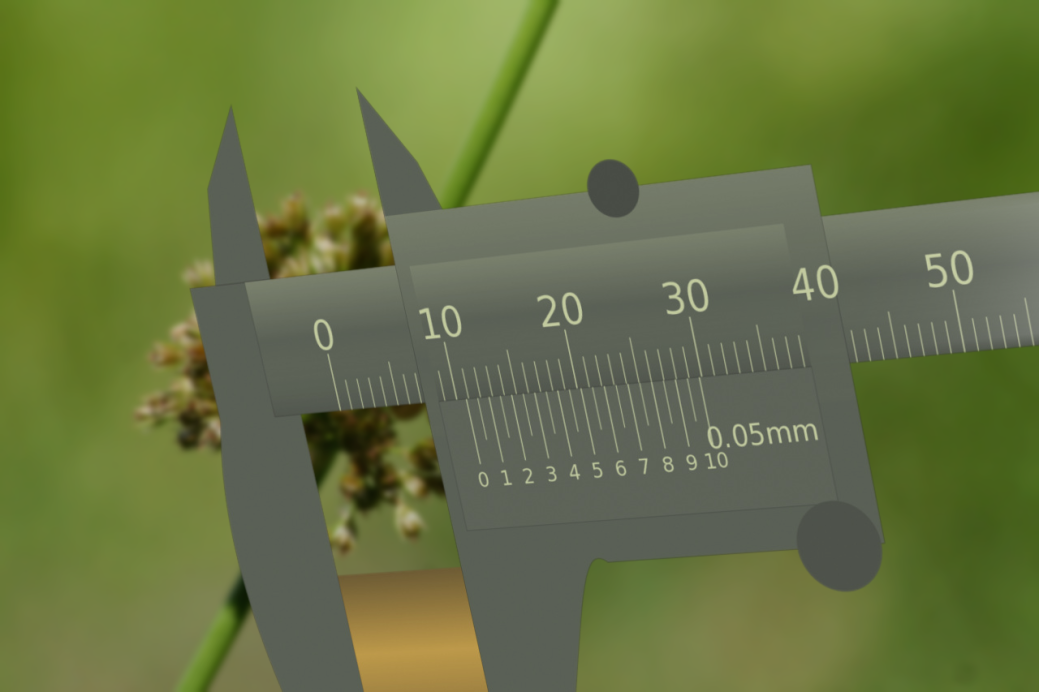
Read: 10.8,mm
